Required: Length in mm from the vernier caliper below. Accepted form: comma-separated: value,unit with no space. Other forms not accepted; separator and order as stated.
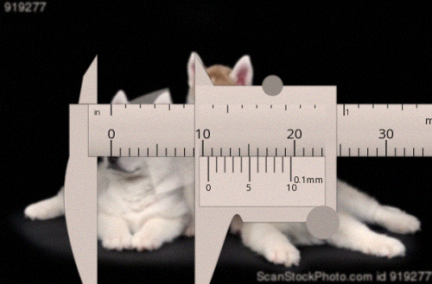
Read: 10.6,mm
